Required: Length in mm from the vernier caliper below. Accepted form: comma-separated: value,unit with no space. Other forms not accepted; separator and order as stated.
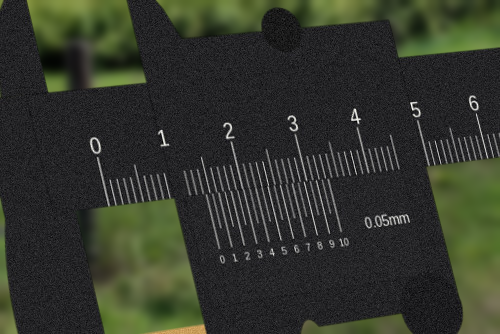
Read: 14.4,mm
